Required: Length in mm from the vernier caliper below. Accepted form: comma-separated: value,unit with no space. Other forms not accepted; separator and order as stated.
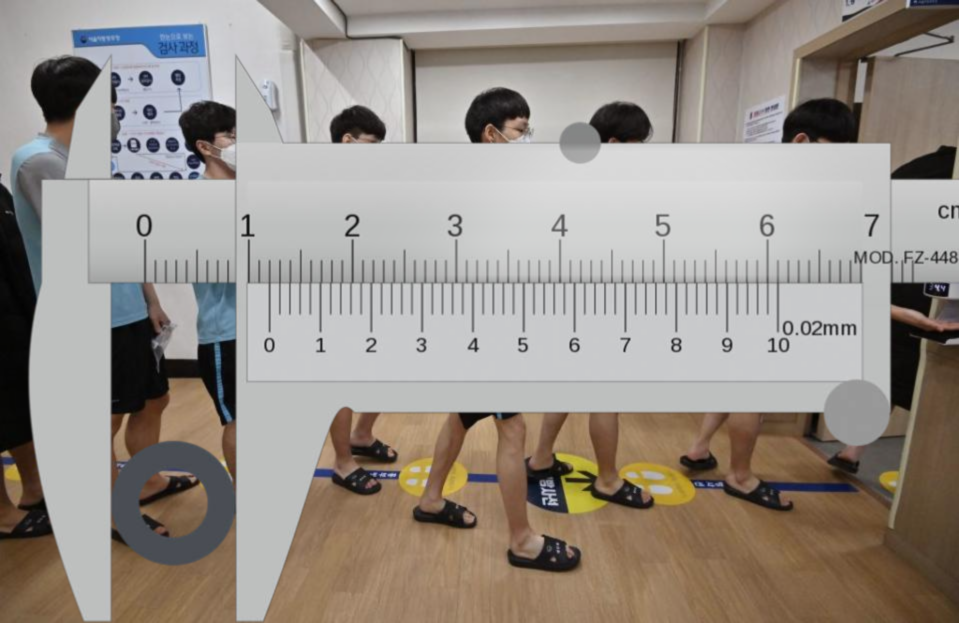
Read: 12.0,mm
